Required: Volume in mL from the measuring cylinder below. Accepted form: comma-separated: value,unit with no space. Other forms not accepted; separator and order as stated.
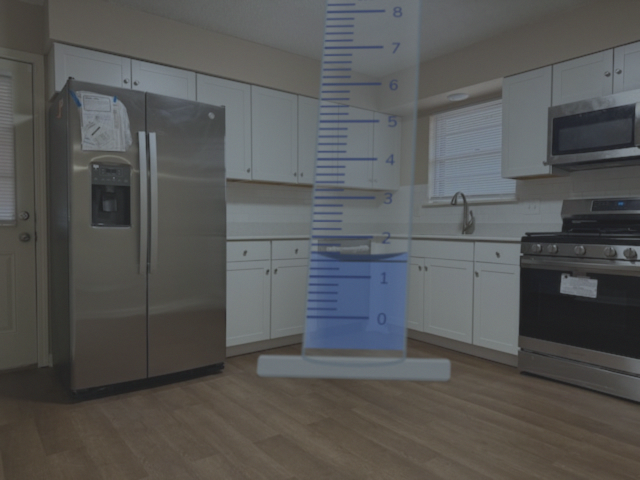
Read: 1.4,mL
